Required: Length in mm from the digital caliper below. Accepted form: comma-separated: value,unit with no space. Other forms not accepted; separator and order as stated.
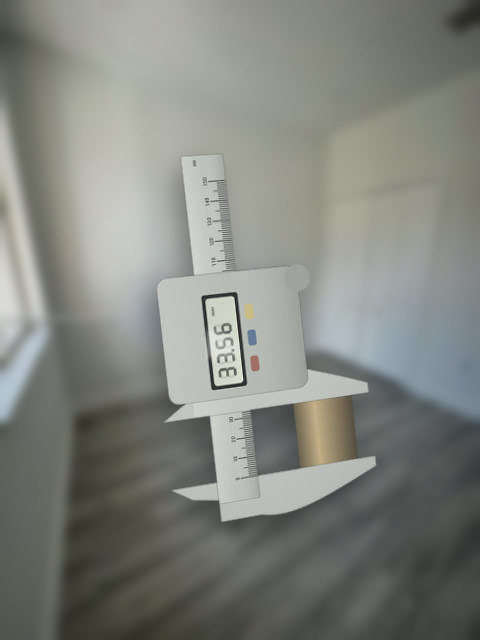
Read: 33.56,mm
